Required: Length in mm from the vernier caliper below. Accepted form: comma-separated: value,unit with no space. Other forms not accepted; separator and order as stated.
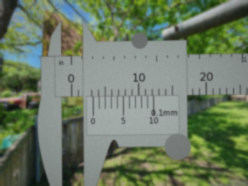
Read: 3.2,mm
